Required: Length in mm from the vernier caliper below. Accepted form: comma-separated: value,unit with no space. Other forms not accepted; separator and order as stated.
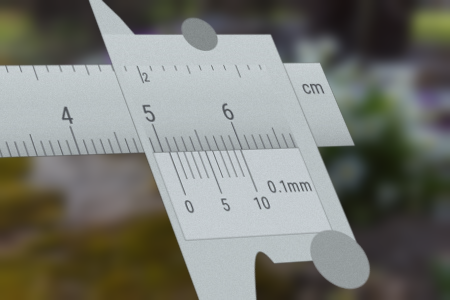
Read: 50.8,mm
